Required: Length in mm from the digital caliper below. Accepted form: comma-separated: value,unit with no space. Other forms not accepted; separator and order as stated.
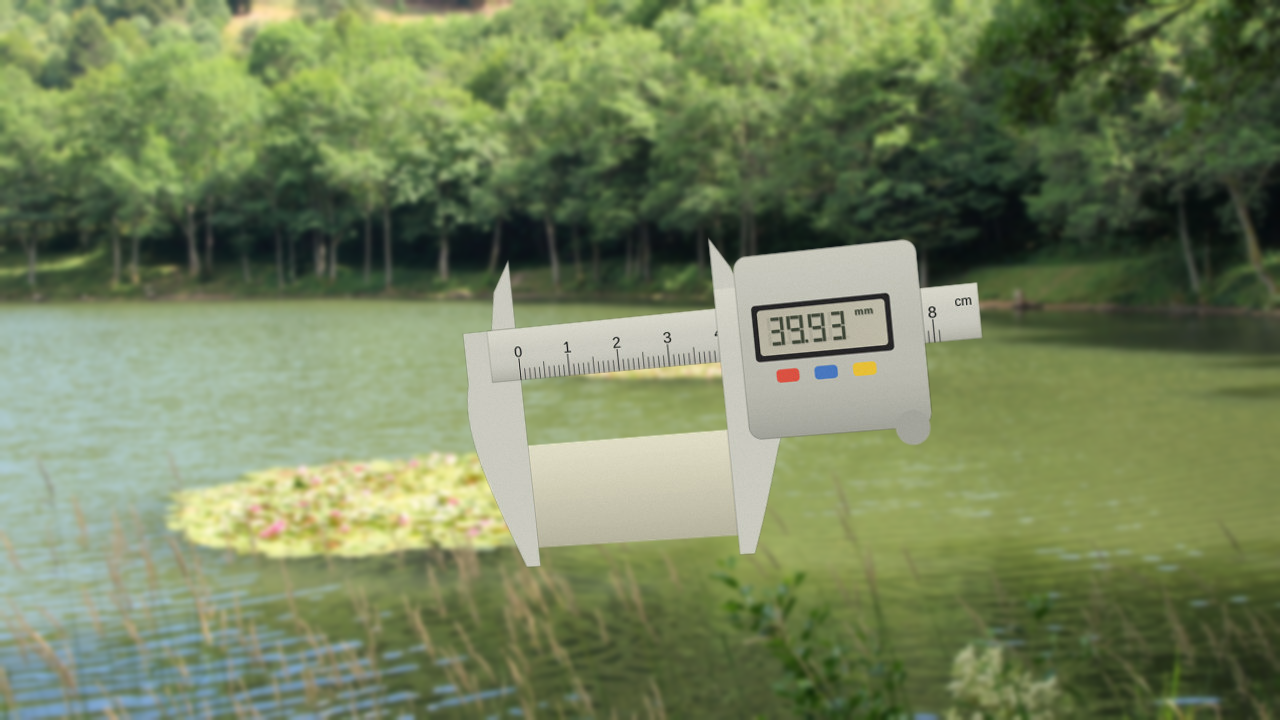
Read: 39.93,mm
